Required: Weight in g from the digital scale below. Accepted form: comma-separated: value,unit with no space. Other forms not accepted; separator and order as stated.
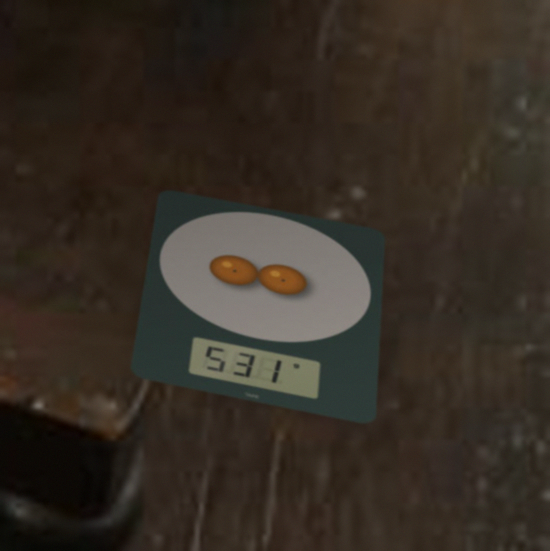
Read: 531,g
